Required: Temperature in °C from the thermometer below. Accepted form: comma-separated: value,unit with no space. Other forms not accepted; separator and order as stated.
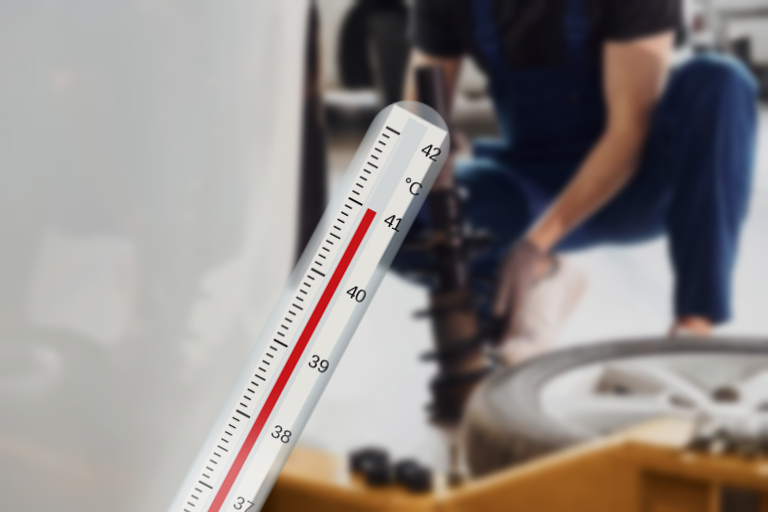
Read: 41,°C
